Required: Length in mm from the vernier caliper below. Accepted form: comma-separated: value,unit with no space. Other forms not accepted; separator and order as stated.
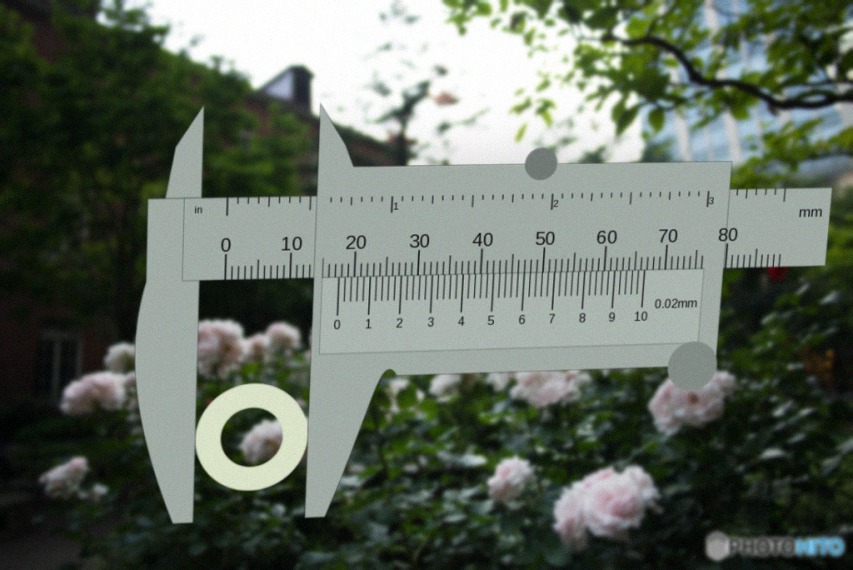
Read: 17.6,mm
